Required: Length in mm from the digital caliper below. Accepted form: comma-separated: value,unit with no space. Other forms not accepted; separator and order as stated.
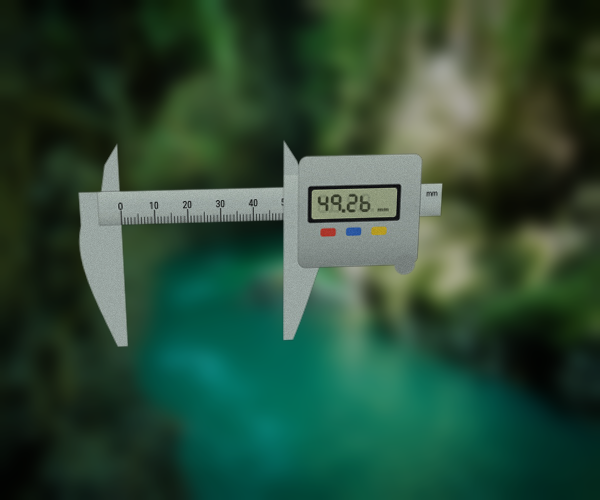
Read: 49.26,mm
